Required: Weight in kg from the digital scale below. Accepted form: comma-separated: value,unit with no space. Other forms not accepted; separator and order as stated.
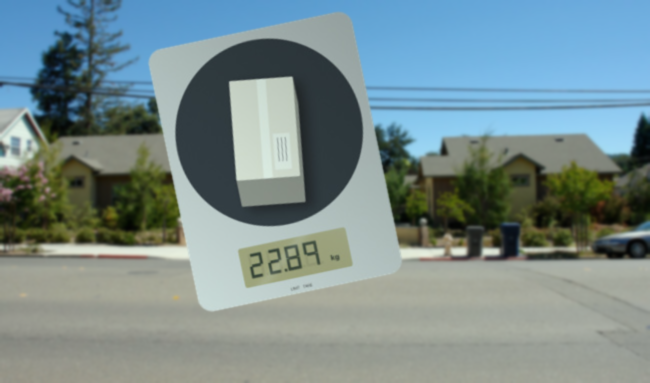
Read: 22.89,kg
